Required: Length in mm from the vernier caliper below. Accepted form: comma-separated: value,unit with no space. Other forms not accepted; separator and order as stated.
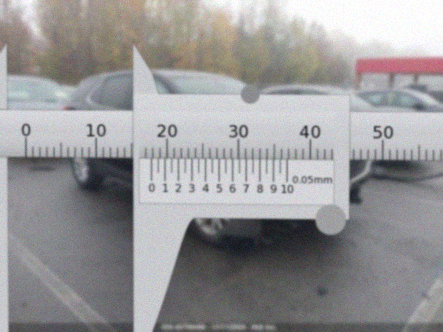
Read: 17.8,mm
